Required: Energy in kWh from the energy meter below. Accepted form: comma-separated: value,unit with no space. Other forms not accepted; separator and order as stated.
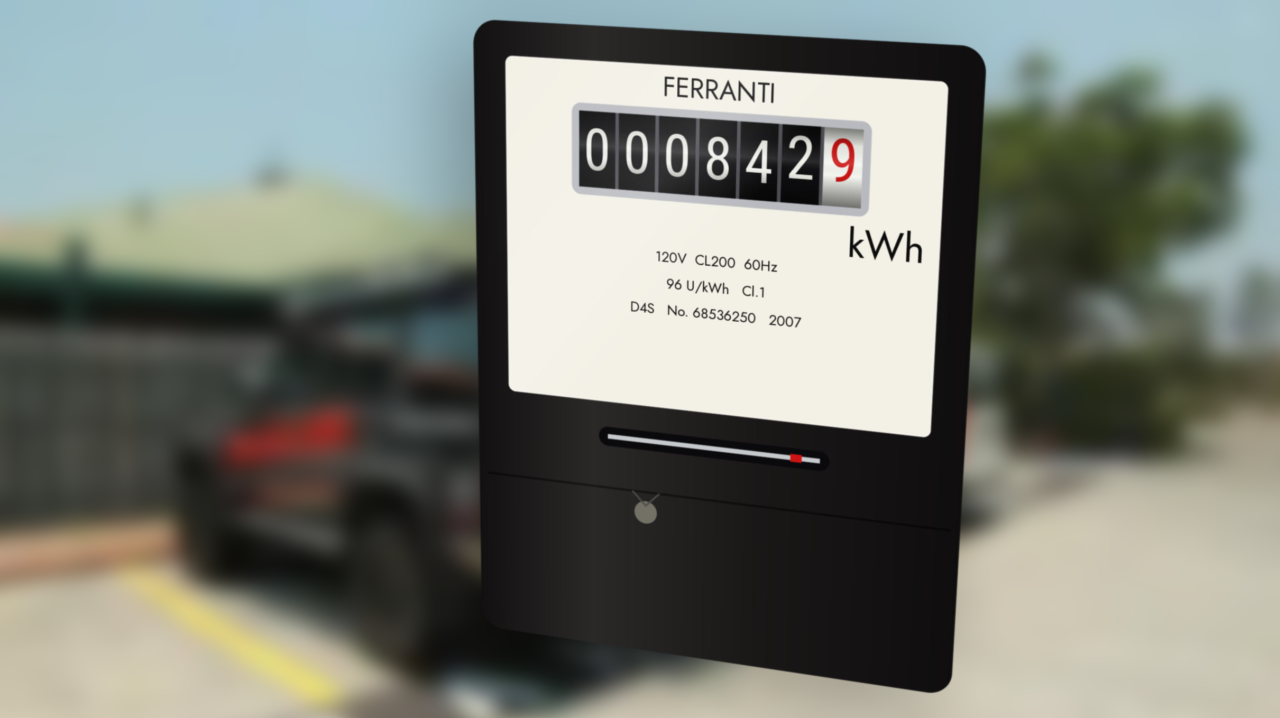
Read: 842.9,kWh
